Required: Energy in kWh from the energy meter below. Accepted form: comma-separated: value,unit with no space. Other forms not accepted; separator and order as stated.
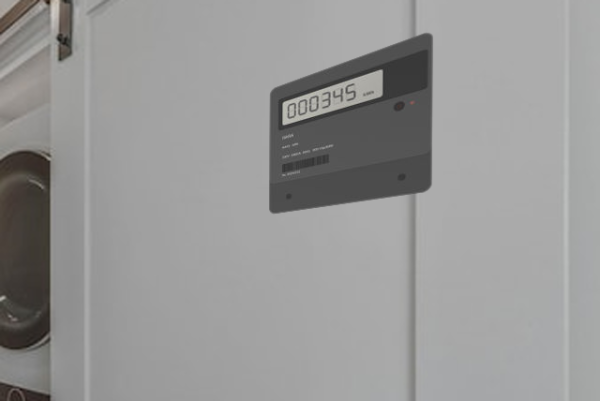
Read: 345,kWh
